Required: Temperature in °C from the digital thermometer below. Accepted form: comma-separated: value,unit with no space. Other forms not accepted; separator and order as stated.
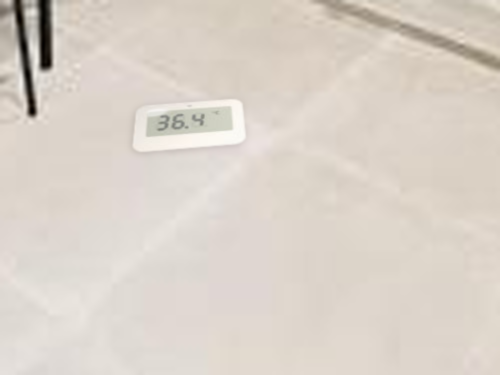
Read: 36.4,°C
